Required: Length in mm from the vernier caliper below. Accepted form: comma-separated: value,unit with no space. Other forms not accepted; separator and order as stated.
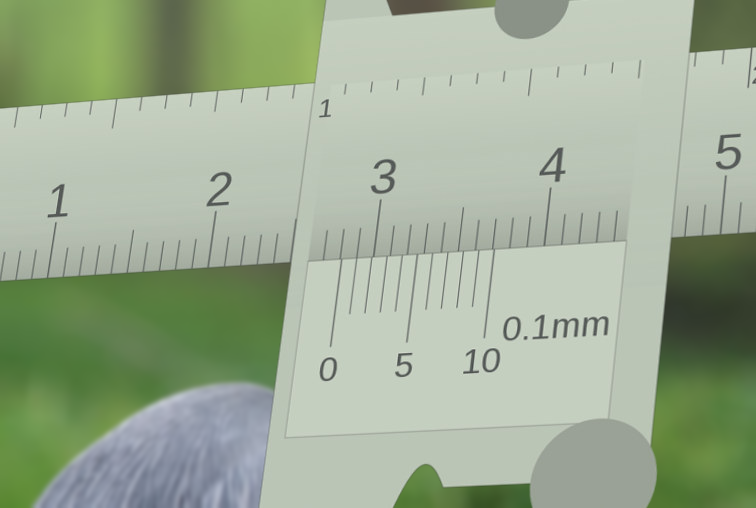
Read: 28.1,mm
